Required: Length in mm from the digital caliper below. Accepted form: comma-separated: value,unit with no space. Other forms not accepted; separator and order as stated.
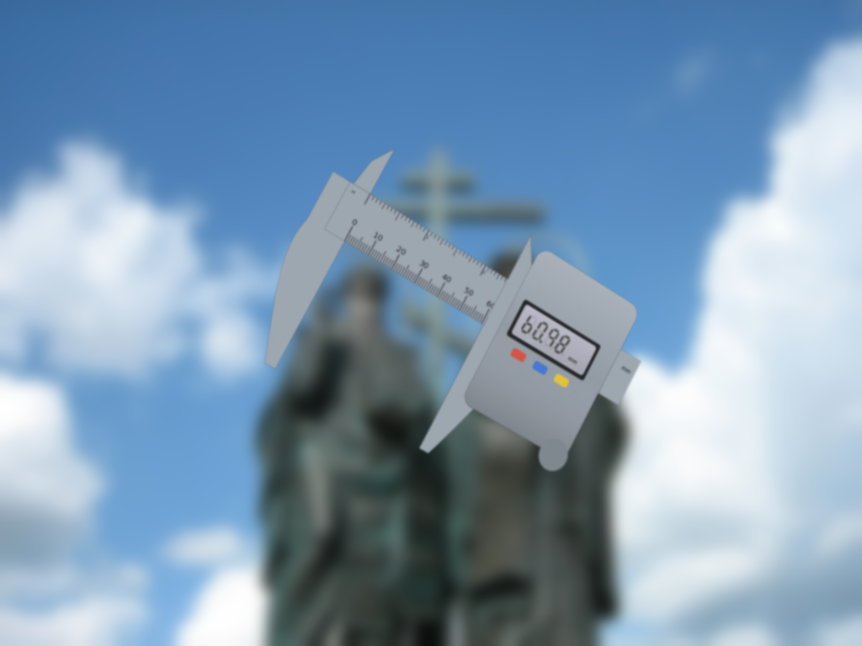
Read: 60.98,mm
